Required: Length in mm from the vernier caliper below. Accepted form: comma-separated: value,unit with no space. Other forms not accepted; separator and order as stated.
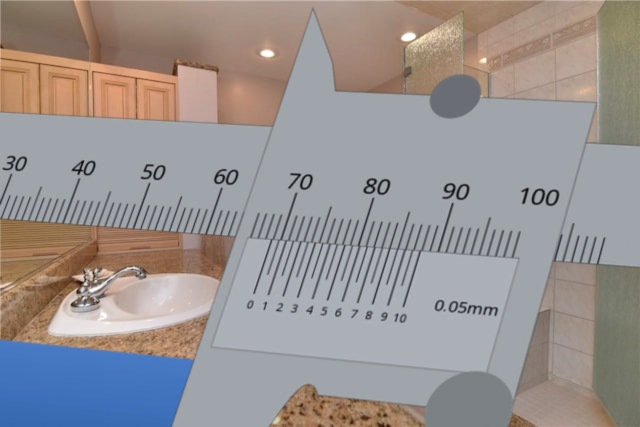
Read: 68.8,mm
